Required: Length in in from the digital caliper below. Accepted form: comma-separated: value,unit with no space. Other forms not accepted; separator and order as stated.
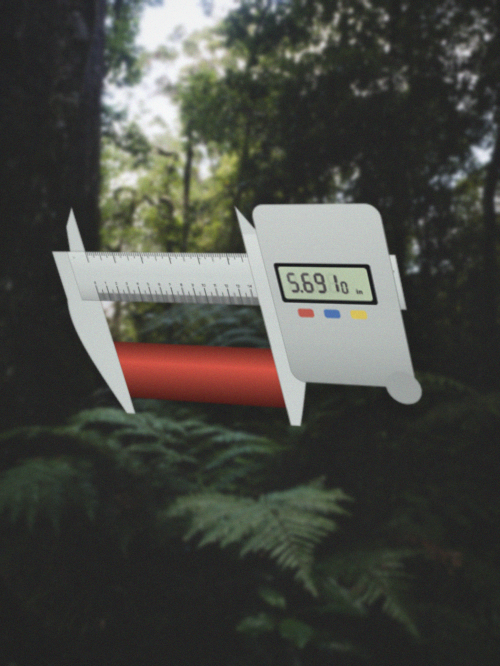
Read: 5.6910,in
